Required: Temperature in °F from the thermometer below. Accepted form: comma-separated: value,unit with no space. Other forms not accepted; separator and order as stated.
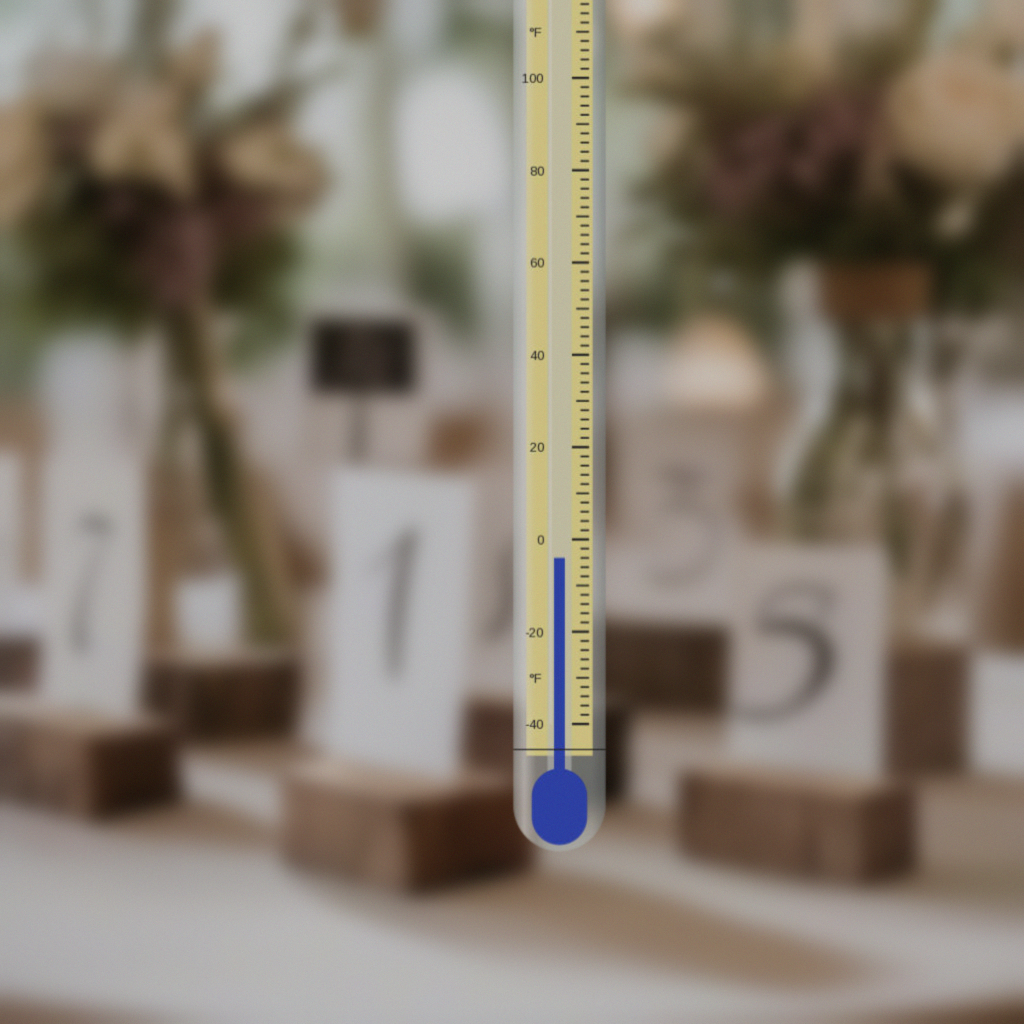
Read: -4,°F
